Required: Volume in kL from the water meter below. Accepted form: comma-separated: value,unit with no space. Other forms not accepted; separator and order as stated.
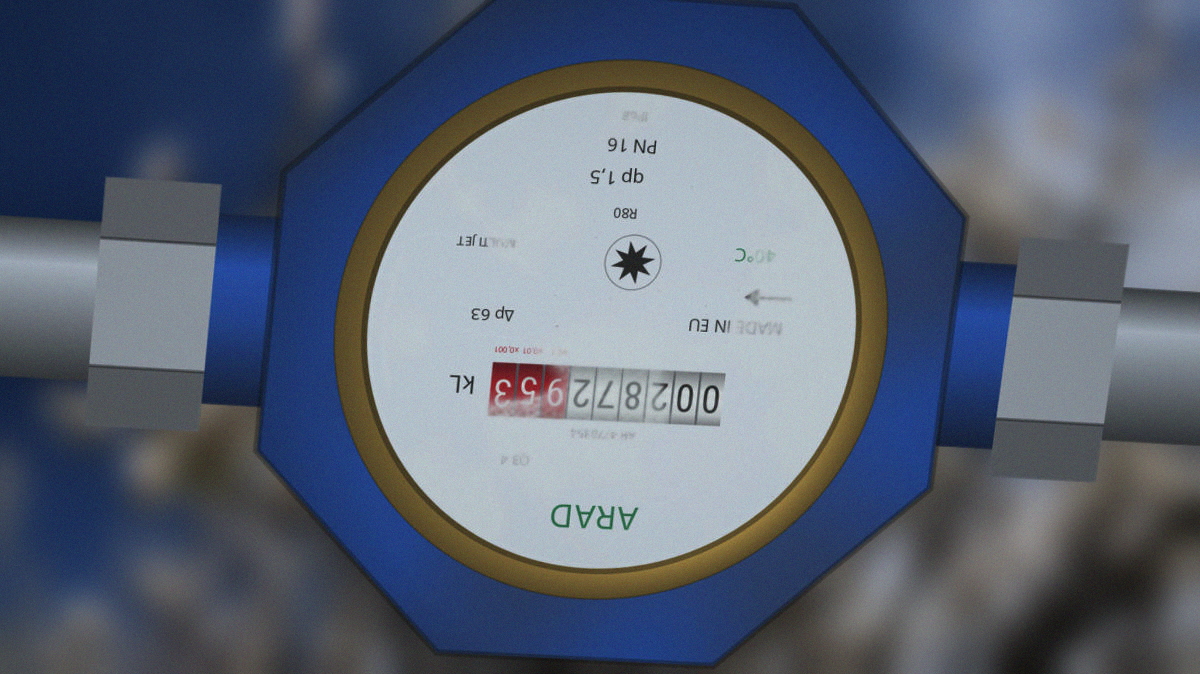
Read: 2872.953,kL
